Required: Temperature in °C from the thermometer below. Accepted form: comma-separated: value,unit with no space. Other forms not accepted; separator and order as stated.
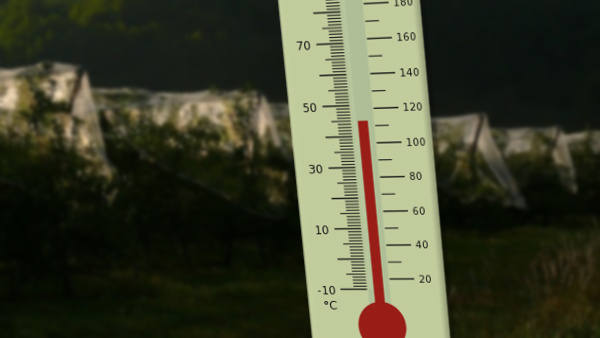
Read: 45,°C
